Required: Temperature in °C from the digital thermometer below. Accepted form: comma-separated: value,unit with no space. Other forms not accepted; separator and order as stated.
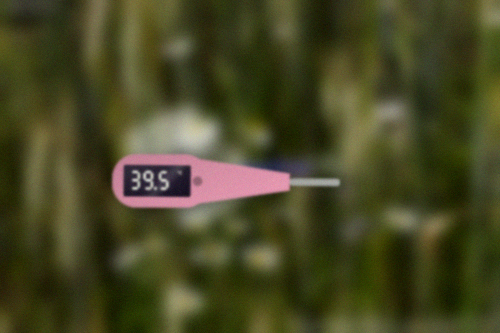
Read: 39.5,°C
